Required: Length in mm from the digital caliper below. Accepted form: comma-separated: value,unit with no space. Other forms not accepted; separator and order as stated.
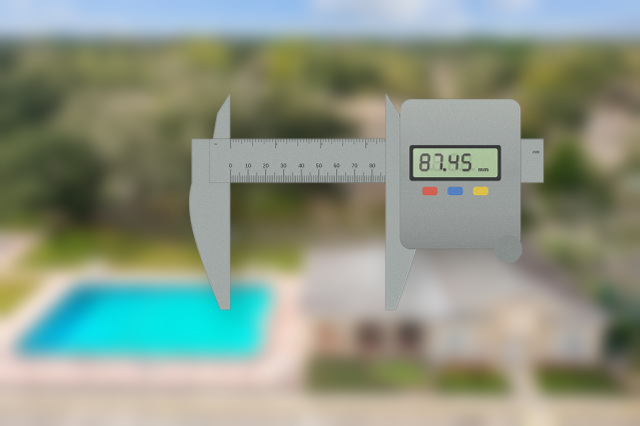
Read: 87.45,mm
